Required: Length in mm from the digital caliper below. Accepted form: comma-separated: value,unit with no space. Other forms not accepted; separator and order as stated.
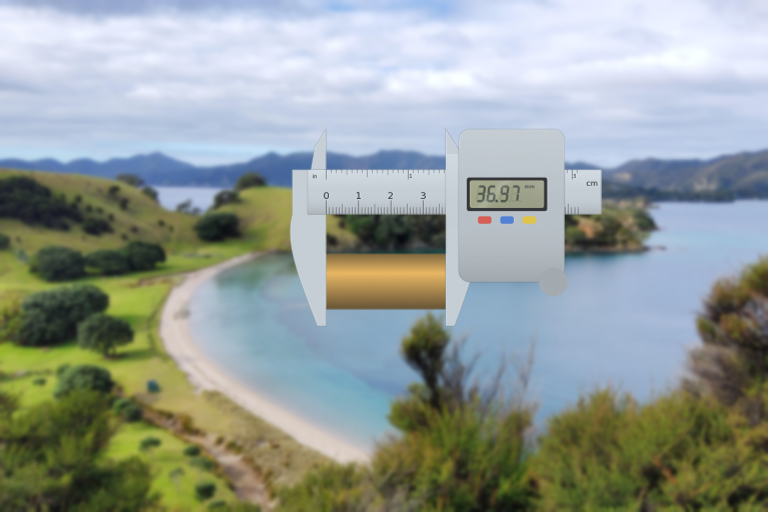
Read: 36.97,mm
